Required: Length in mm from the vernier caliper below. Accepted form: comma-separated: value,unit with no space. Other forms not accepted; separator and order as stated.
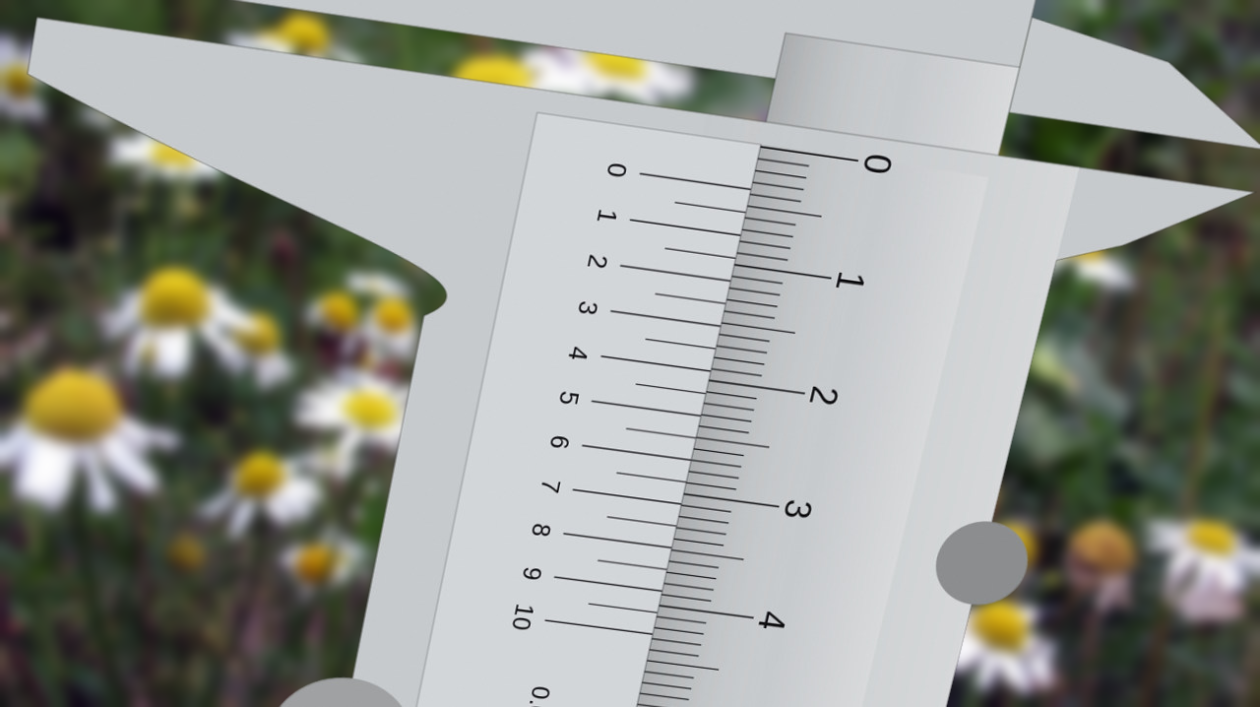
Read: 3.6,mm
